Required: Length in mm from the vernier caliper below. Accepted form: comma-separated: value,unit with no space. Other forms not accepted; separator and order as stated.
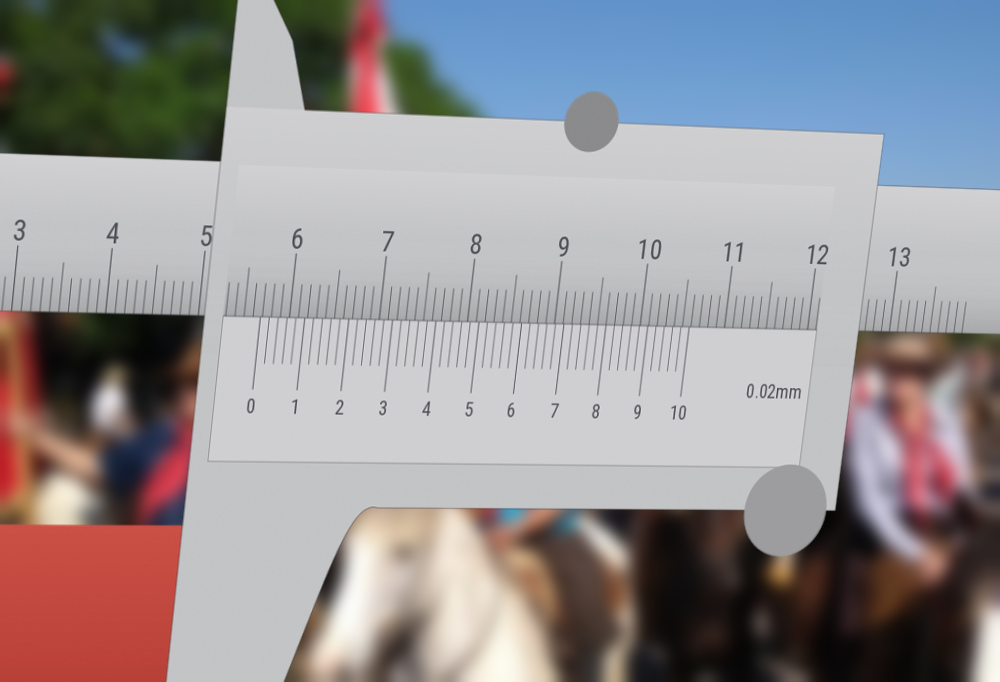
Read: 56.8,mm
